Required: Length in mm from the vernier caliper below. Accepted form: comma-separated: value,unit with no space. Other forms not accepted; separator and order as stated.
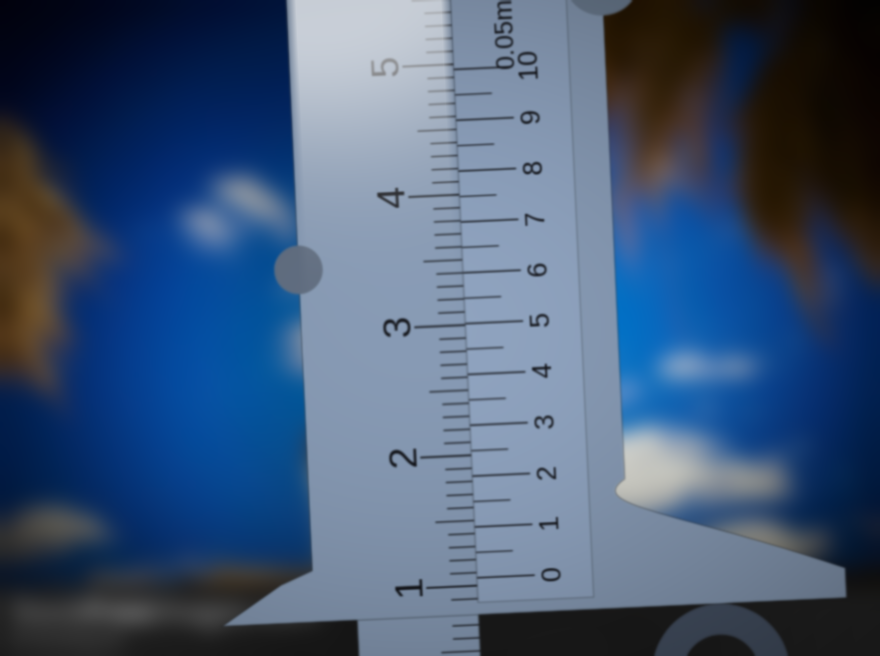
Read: 10.6,mm
